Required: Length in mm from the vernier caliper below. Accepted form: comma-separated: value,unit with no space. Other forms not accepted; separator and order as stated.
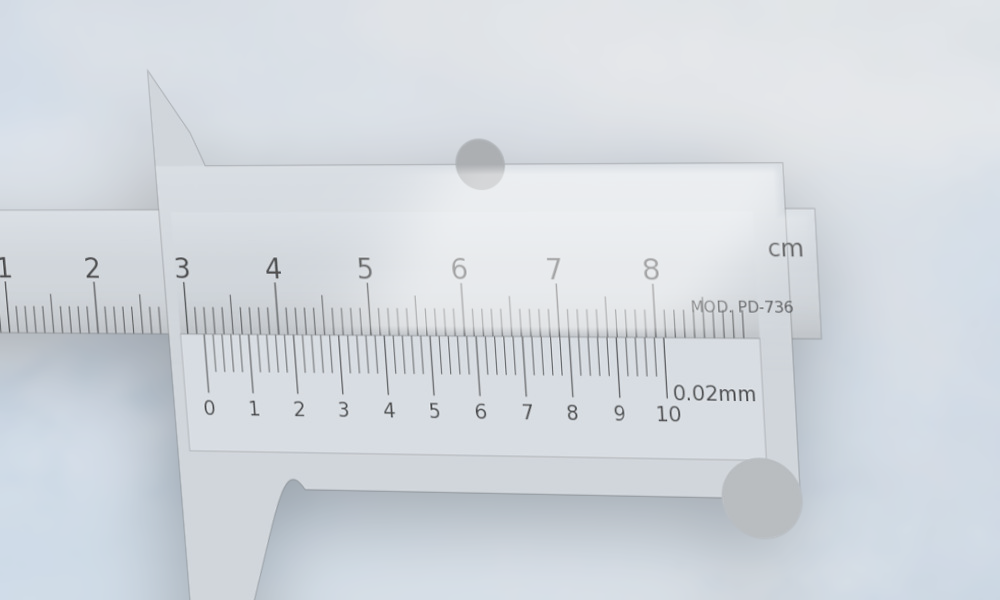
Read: 31.8,mm
